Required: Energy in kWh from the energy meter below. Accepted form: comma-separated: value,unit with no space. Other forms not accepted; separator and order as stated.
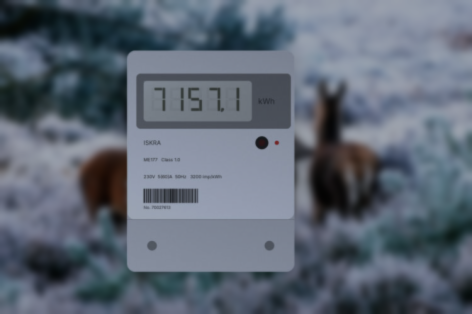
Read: 7157.1,kWh
